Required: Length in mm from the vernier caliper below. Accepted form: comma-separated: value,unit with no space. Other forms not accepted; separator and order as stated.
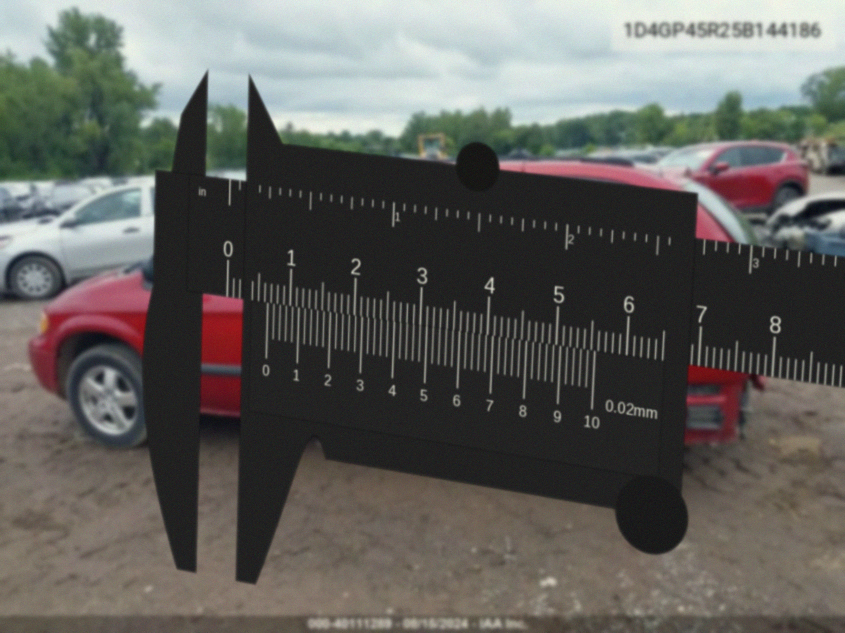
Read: 6.5,mm
